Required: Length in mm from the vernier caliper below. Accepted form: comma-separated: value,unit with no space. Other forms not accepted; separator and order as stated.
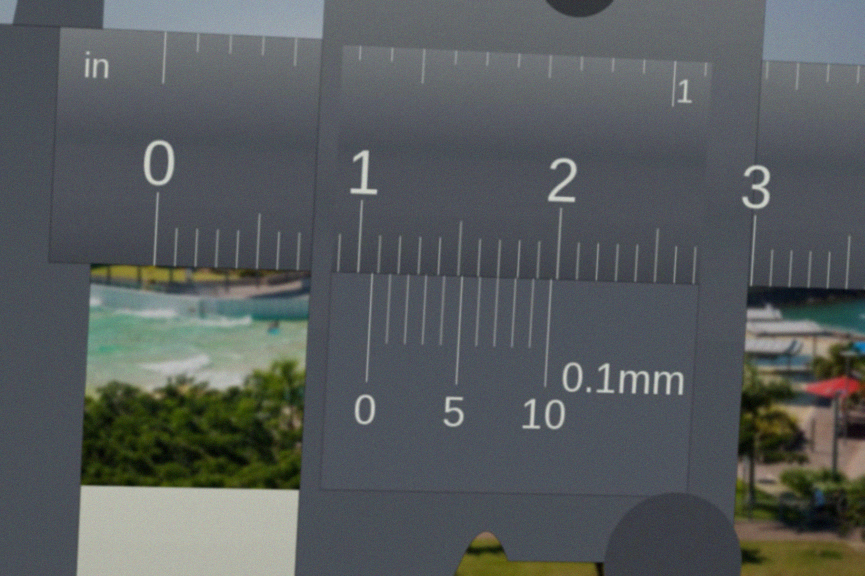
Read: 10.7,mm
